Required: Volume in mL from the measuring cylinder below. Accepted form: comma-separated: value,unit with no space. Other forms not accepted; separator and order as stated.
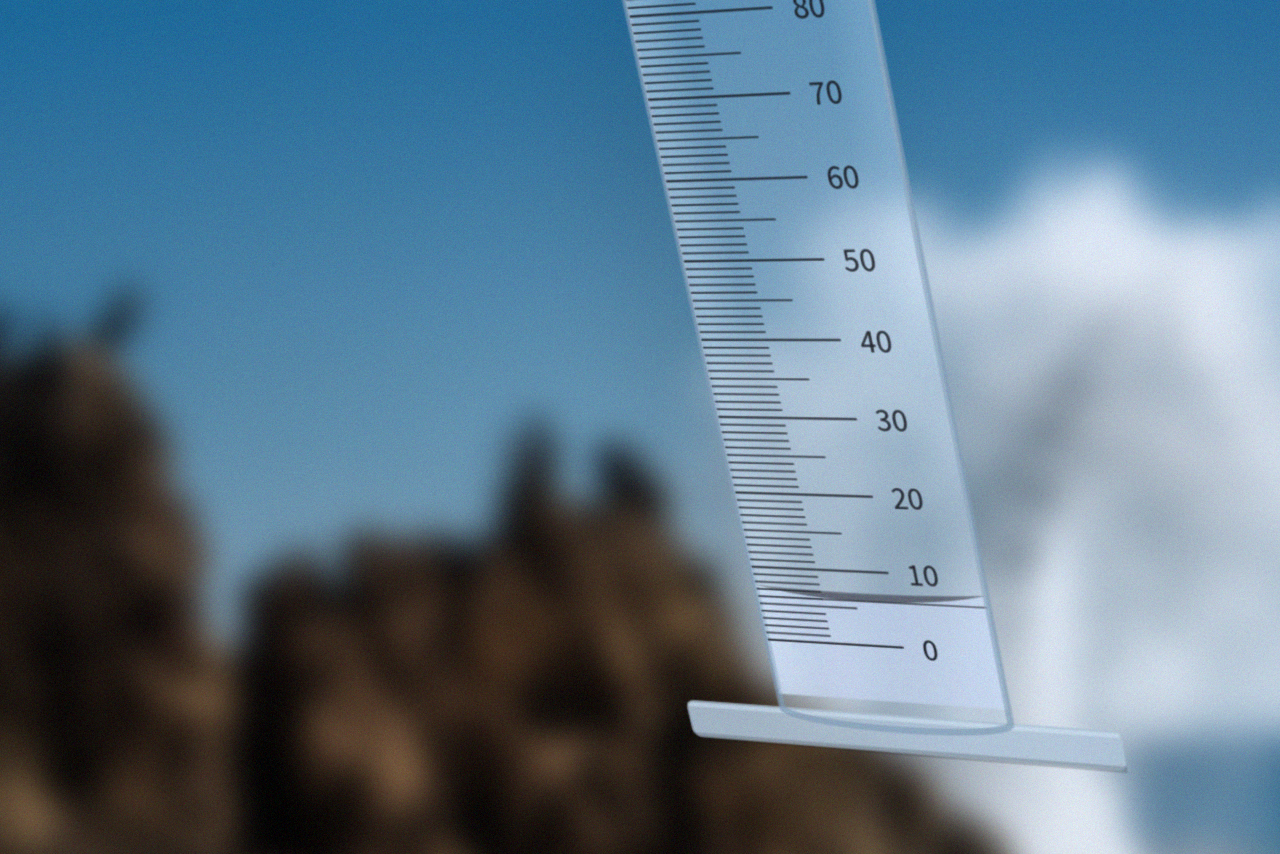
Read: 6,mL
